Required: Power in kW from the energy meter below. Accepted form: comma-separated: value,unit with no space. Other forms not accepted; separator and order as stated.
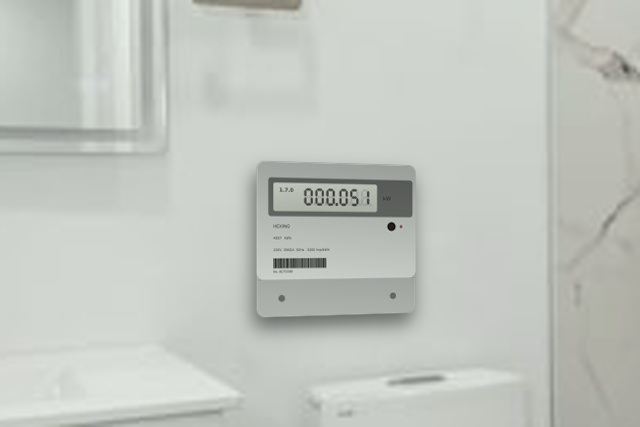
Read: 0.051,kW
